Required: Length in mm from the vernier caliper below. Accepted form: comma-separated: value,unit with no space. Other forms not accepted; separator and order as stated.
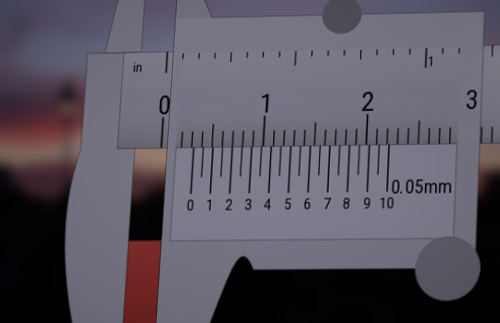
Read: 3.2,mm
